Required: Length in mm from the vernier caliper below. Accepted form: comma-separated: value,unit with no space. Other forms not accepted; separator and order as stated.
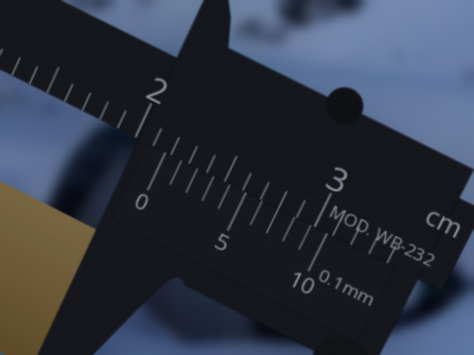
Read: 21.7,mm
